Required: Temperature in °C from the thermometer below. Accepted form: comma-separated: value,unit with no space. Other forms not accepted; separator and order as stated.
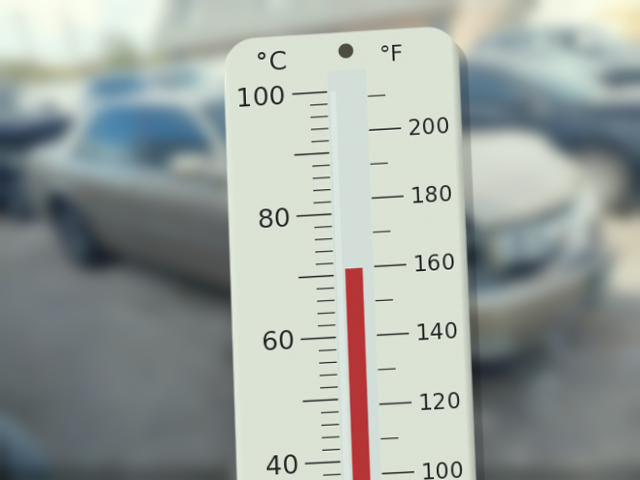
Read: 71,°C
